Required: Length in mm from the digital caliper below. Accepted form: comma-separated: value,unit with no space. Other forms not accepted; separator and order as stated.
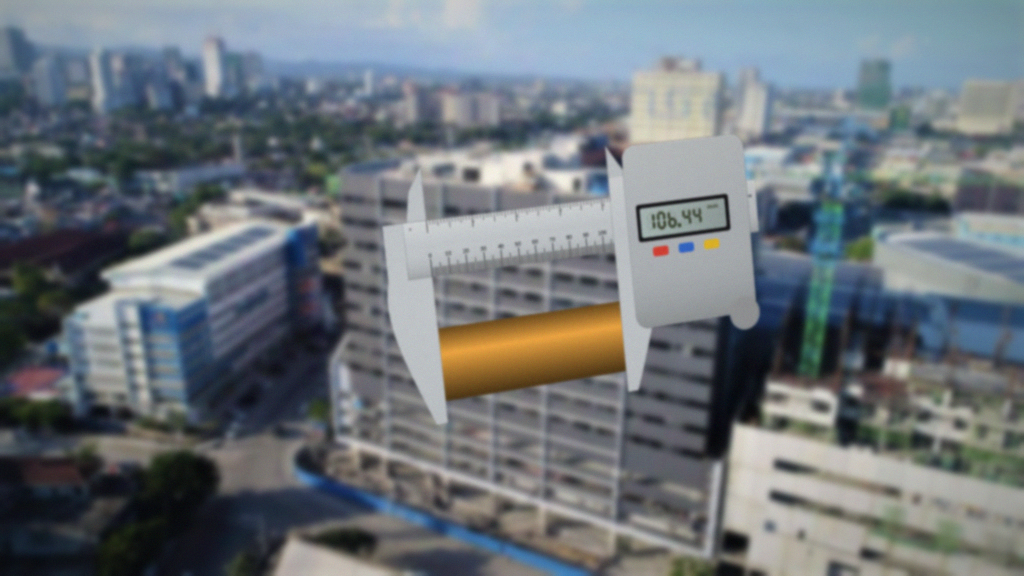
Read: 106.44,mm
